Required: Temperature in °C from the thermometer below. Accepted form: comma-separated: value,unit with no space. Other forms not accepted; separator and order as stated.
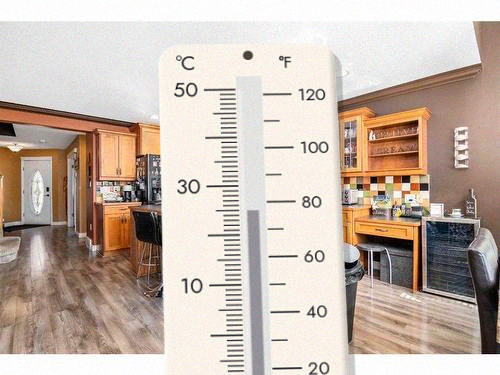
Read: 25,°C
